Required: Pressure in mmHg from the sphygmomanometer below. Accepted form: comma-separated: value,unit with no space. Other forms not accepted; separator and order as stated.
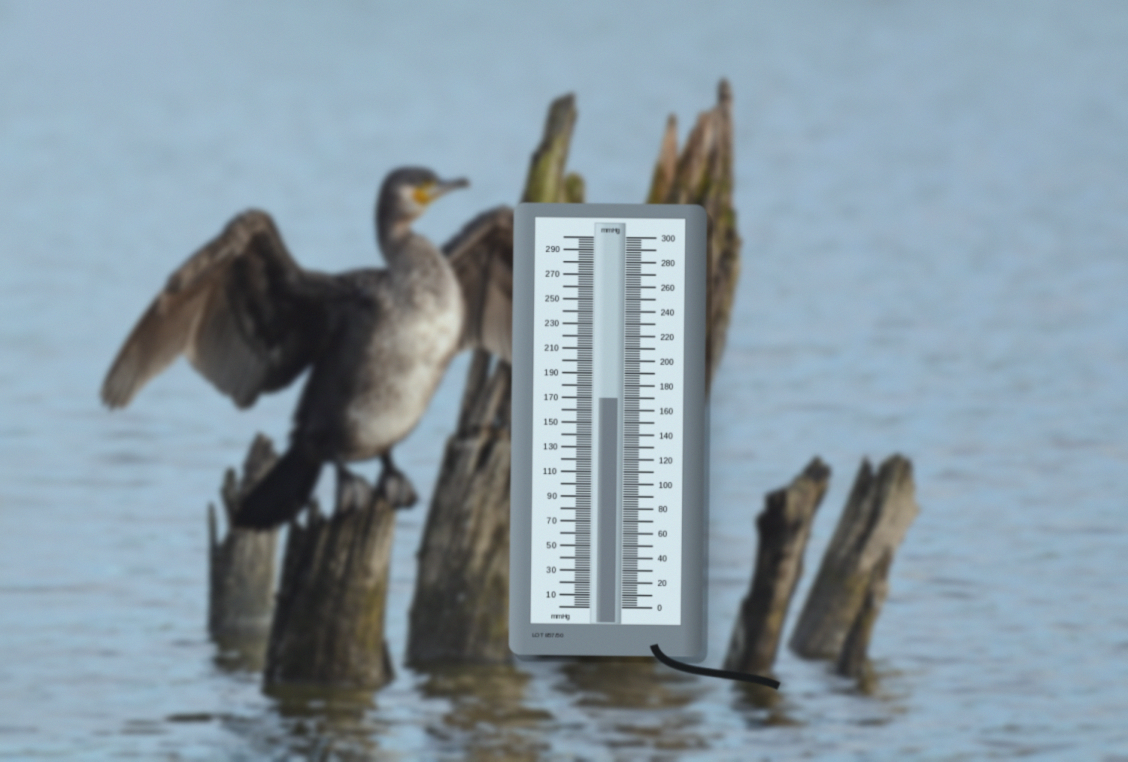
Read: 170,mmHg
